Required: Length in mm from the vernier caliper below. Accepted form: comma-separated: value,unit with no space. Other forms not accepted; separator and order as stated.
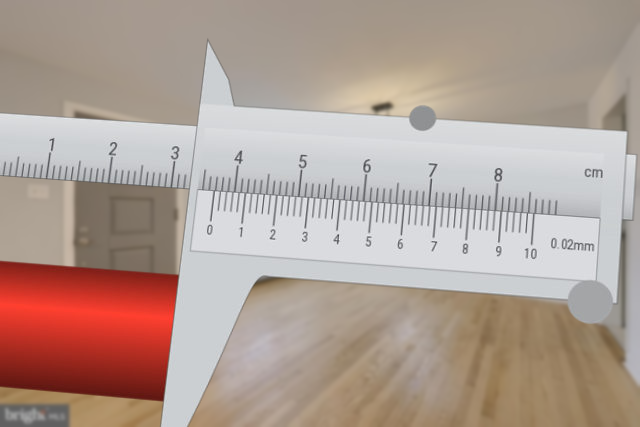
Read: 36.8,mm
